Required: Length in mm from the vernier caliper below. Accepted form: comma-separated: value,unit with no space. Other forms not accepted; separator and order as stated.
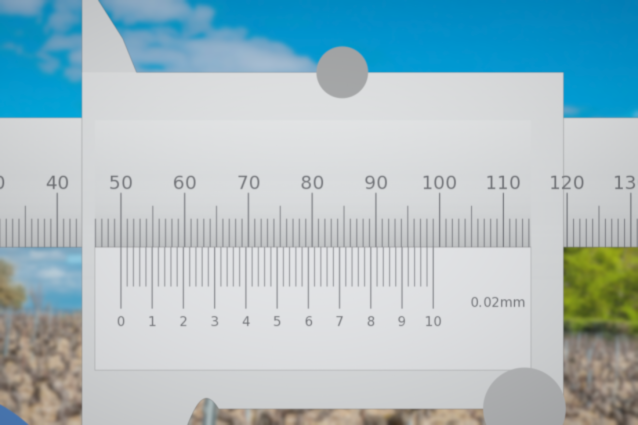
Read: 50.0,mm
